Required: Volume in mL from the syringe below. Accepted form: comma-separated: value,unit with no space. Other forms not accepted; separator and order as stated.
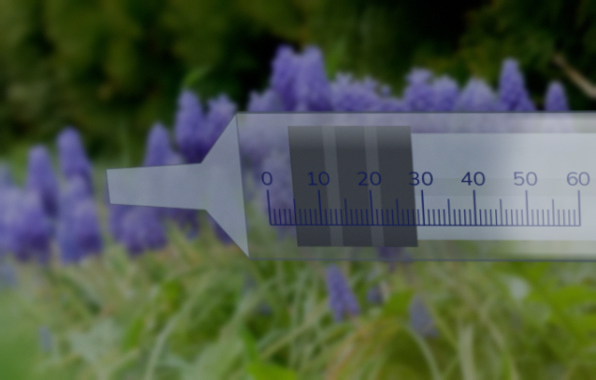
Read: 5,mL
